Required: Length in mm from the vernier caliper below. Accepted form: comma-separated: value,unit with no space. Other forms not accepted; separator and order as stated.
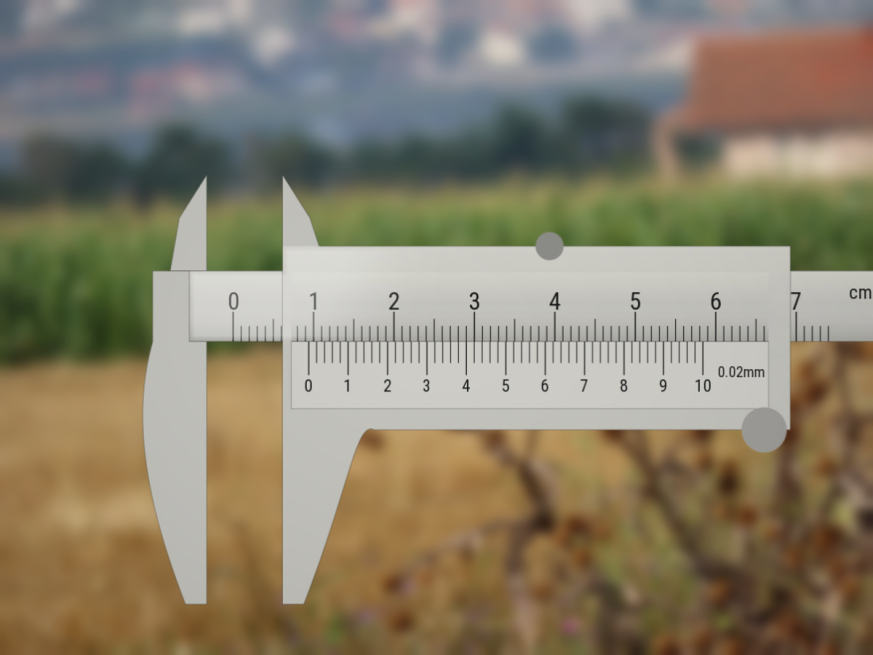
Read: 9.4,mm
